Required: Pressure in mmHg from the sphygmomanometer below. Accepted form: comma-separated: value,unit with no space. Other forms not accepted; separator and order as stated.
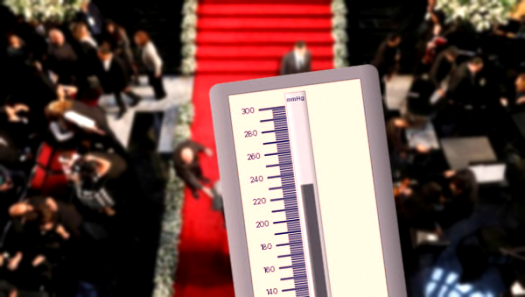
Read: 230,mmHg
